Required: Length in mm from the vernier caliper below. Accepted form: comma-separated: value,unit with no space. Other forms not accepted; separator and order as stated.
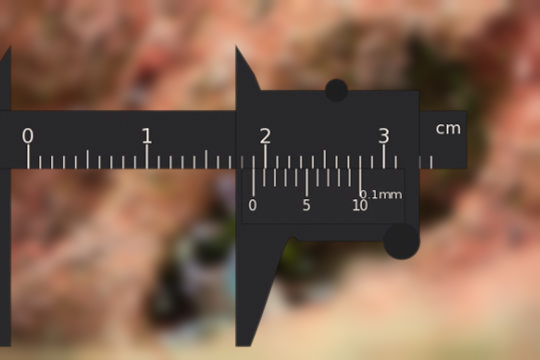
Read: 19.0,mm
